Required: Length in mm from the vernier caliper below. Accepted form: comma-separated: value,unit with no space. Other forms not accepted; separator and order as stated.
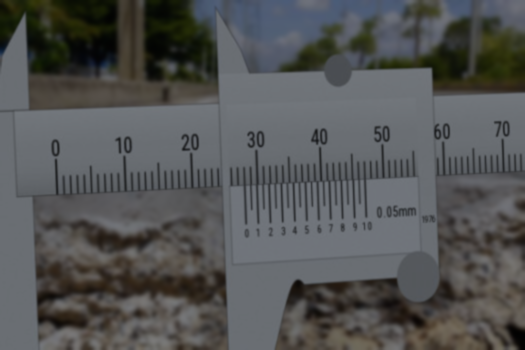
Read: 28.0,mm
